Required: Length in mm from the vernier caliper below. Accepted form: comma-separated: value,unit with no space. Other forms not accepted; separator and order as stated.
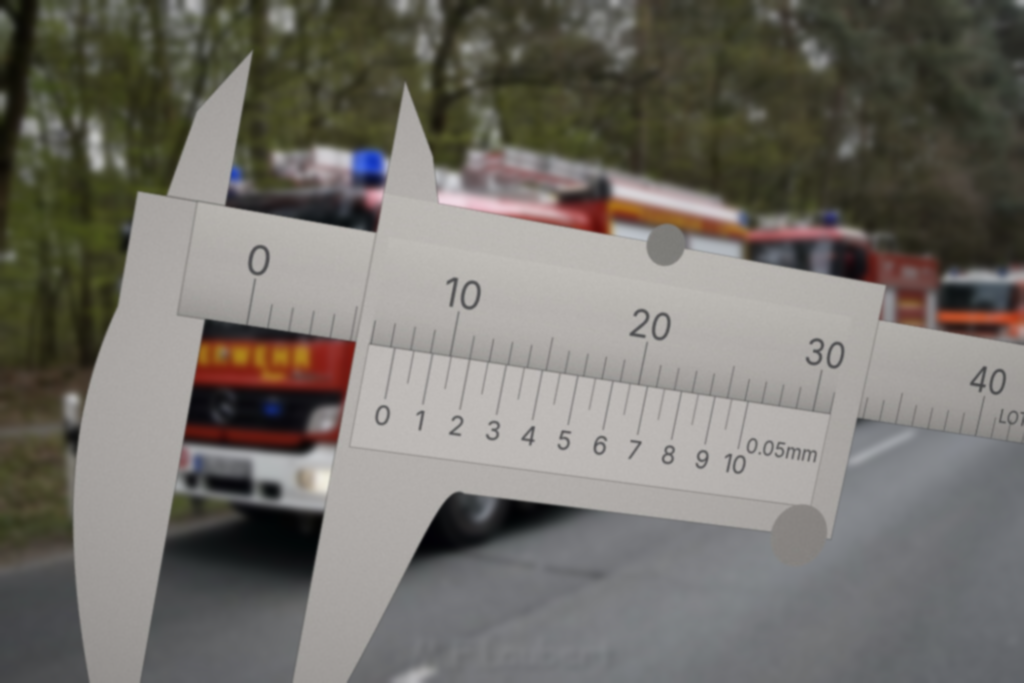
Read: 7.2,mm
